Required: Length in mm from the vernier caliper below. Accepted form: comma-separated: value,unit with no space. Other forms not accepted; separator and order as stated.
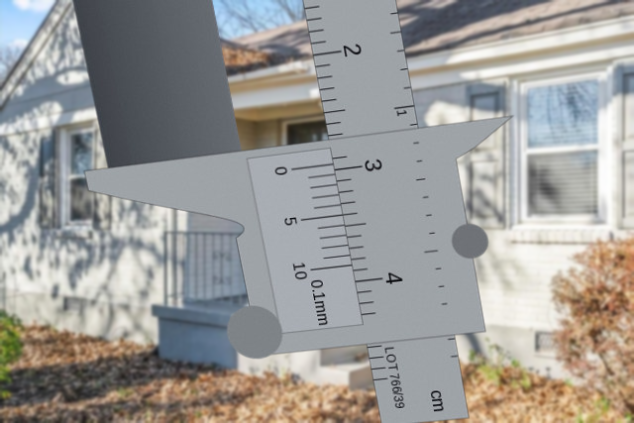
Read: 29.5,mm
